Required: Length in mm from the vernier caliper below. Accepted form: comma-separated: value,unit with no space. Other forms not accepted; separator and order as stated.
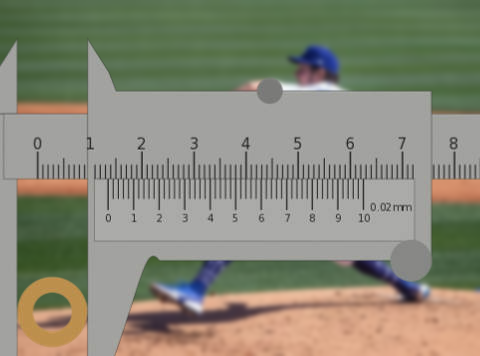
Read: 13.5,mm
